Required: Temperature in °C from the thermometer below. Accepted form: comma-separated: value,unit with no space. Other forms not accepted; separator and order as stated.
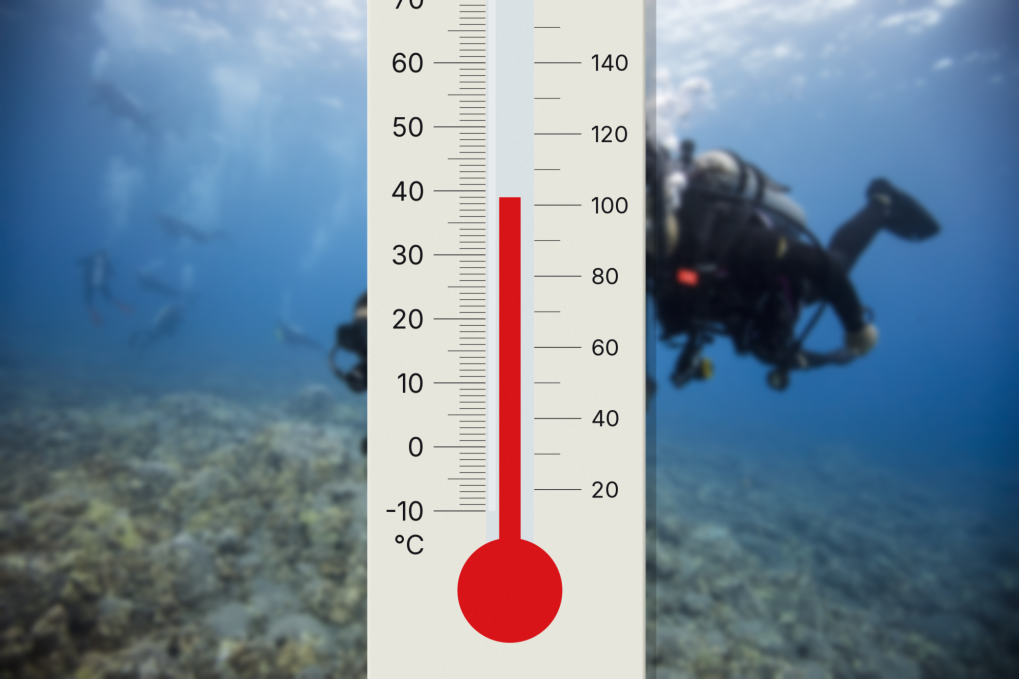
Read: 39,°C
